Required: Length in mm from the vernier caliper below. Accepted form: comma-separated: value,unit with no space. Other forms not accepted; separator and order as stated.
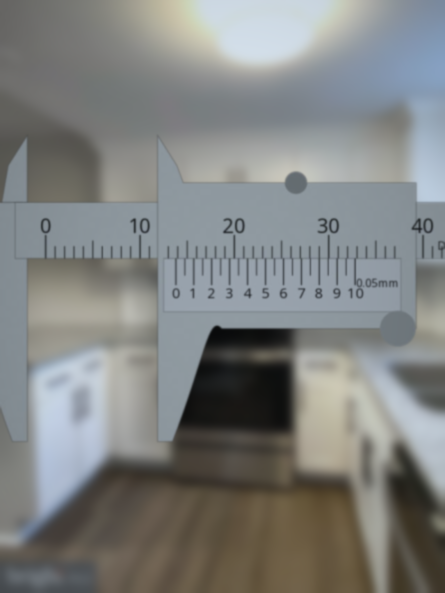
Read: 13.8,mm
